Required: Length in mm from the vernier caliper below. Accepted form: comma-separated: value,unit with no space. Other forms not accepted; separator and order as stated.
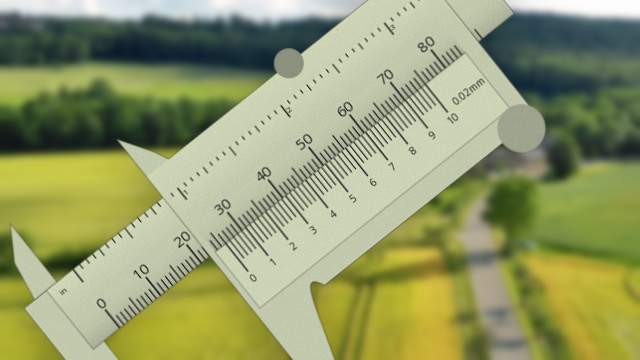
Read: 26.0,mm
